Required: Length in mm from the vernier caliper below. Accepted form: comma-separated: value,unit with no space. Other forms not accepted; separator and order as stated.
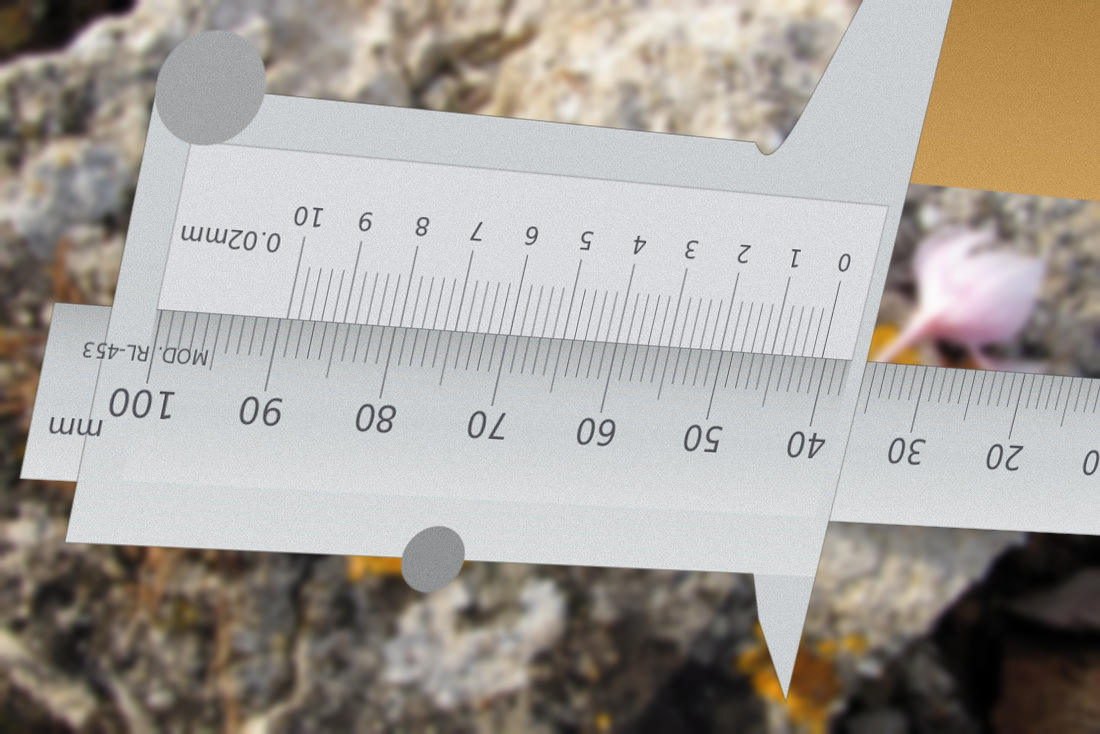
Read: 40.4,mm
